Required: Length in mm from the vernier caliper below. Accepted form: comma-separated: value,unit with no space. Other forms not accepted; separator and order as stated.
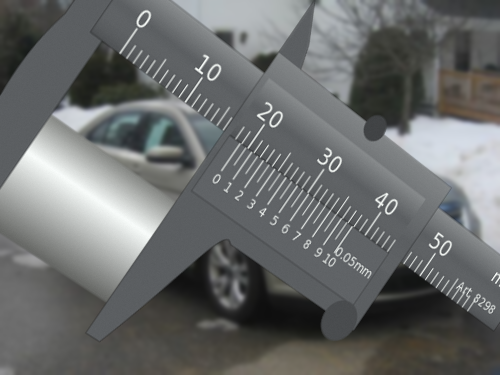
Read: 18.8,mm
